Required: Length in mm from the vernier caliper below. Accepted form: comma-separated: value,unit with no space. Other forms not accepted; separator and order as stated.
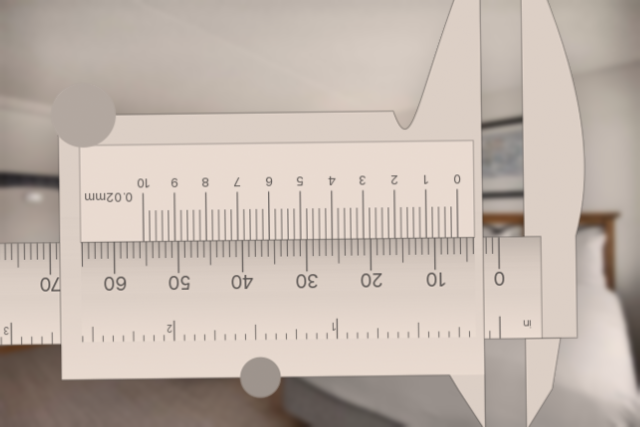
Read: 6.4,mm
